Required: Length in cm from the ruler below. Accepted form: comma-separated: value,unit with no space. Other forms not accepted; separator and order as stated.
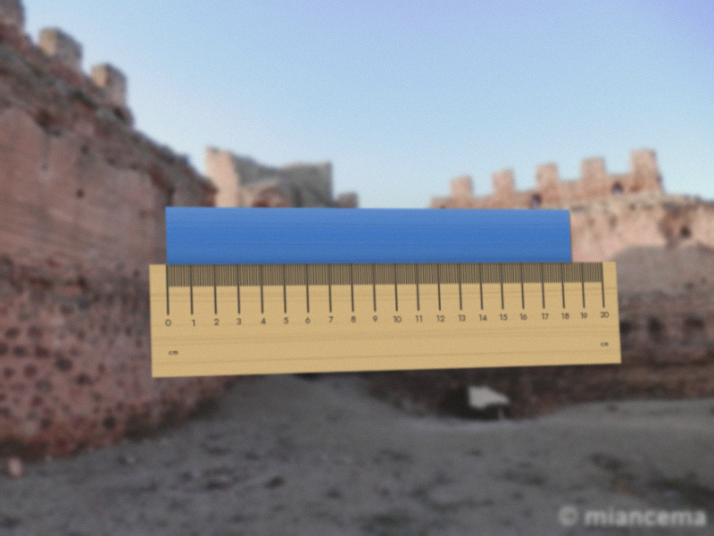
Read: 18.5,cm
